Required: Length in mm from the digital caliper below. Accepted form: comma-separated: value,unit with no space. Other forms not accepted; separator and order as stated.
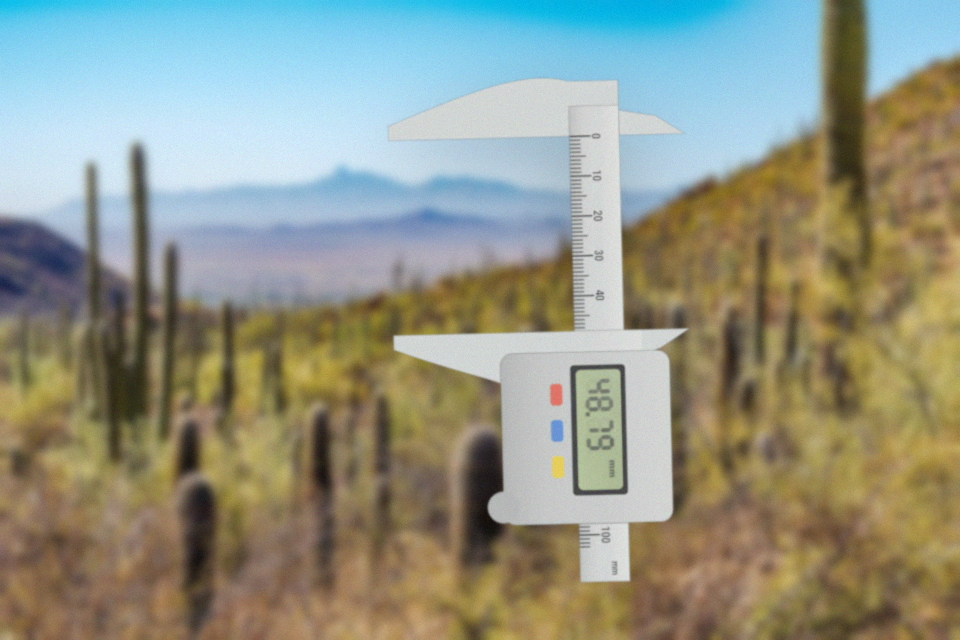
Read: 48.79,mm
